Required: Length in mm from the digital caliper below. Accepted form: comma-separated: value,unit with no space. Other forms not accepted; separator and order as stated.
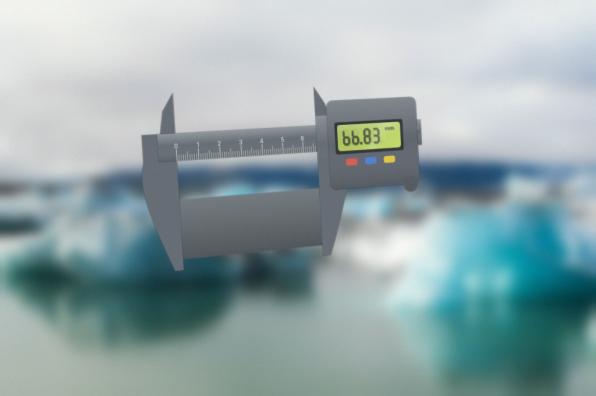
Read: 66.83,mm
